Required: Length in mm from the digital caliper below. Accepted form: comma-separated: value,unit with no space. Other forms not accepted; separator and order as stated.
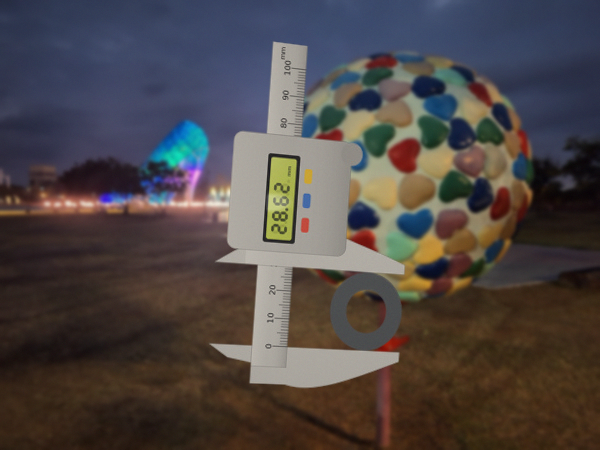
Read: 28.62,mm
